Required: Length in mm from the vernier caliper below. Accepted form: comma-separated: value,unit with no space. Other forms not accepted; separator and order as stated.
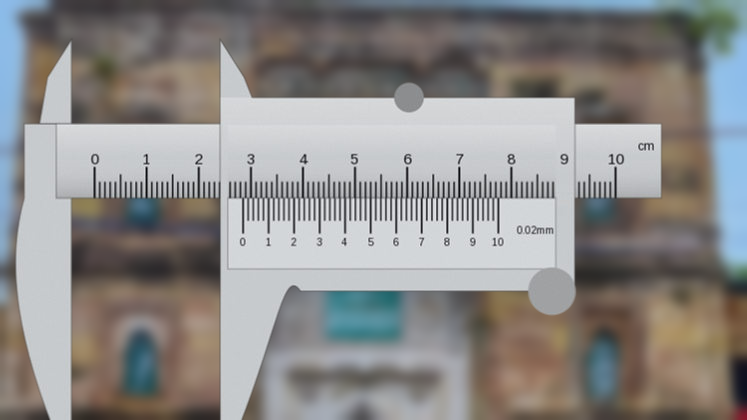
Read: 28.5,mm
